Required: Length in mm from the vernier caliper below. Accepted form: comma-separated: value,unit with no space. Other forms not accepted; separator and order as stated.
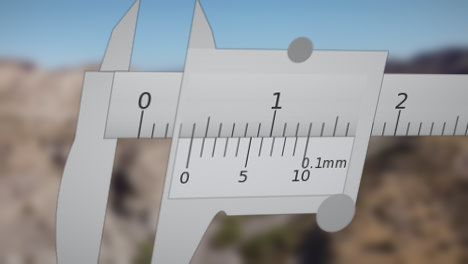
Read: 4.0,mm
